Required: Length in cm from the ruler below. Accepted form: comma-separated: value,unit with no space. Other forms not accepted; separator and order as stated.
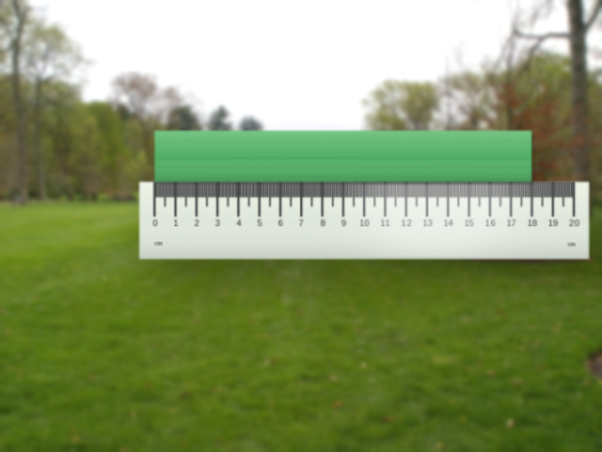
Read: 18,cm
